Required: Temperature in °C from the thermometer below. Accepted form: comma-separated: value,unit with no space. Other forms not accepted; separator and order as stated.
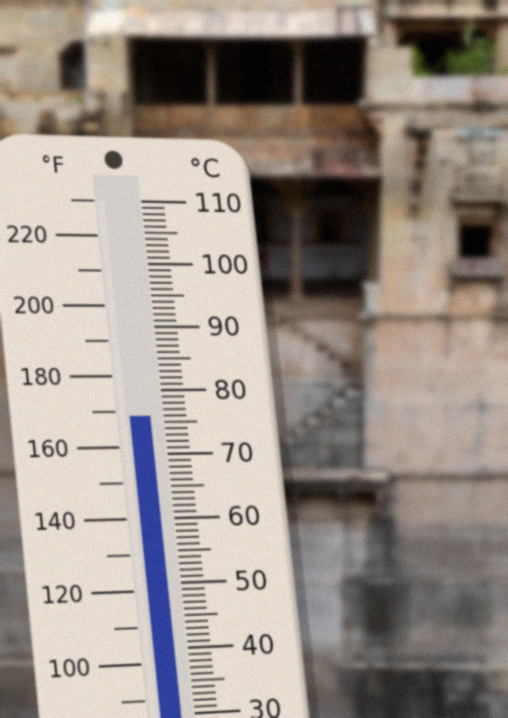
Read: 76,°C
